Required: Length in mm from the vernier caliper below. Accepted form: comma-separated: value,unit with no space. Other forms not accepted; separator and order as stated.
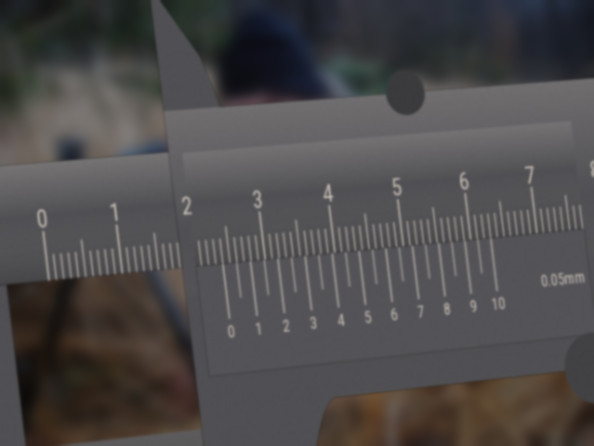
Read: 24.0,mm
